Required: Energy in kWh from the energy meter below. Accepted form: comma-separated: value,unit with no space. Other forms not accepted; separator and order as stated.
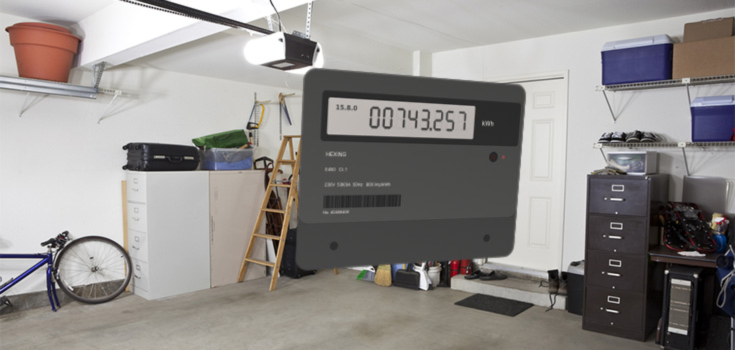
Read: 743.257,kWh
